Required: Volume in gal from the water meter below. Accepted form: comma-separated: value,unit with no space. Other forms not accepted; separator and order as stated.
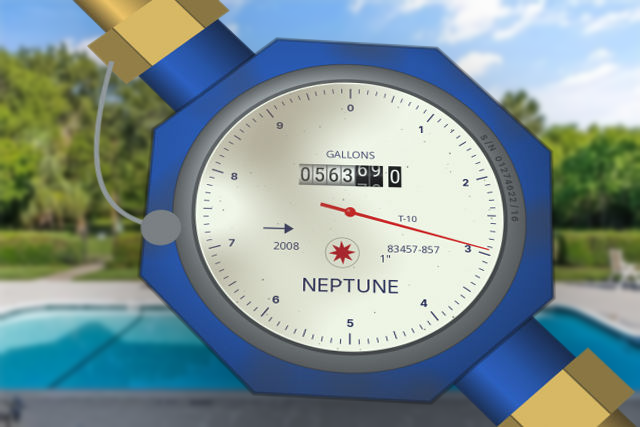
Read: 563692.9,gal
